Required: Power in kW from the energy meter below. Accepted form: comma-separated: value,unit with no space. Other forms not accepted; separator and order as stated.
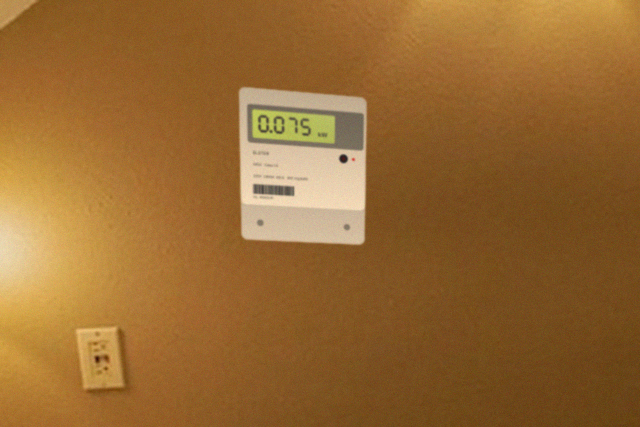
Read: 0.075,kW
